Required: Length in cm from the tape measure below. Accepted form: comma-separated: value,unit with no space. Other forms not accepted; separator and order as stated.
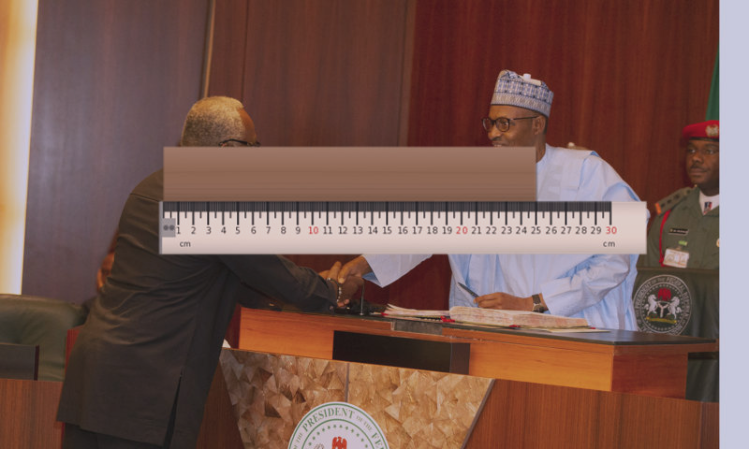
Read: 25,cm
